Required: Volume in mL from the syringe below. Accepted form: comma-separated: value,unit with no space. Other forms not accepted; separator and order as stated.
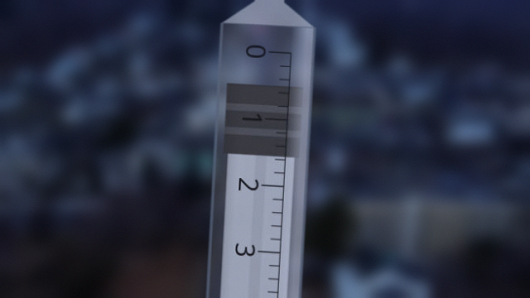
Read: 0.5,mL
